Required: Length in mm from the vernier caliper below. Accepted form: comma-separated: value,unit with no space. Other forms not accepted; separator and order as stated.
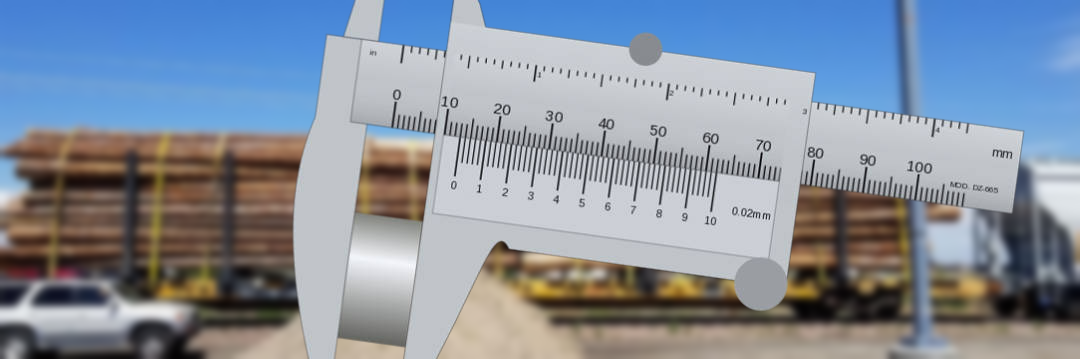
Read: 13.0,mm
